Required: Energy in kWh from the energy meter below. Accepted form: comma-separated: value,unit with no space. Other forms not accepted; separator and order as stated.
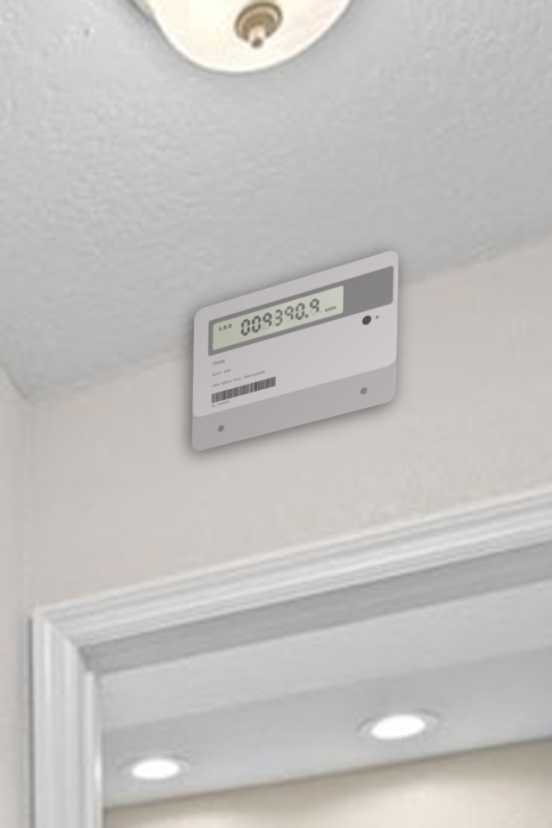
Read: 9390.9,kWh
